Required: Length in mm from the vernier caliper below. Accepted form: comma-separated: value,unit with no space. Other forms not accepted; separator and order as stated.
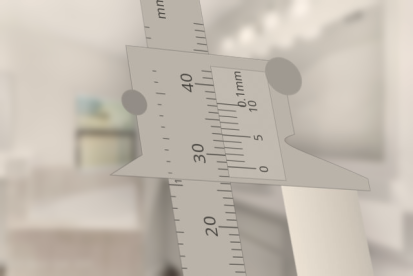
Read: 28.4,mm
